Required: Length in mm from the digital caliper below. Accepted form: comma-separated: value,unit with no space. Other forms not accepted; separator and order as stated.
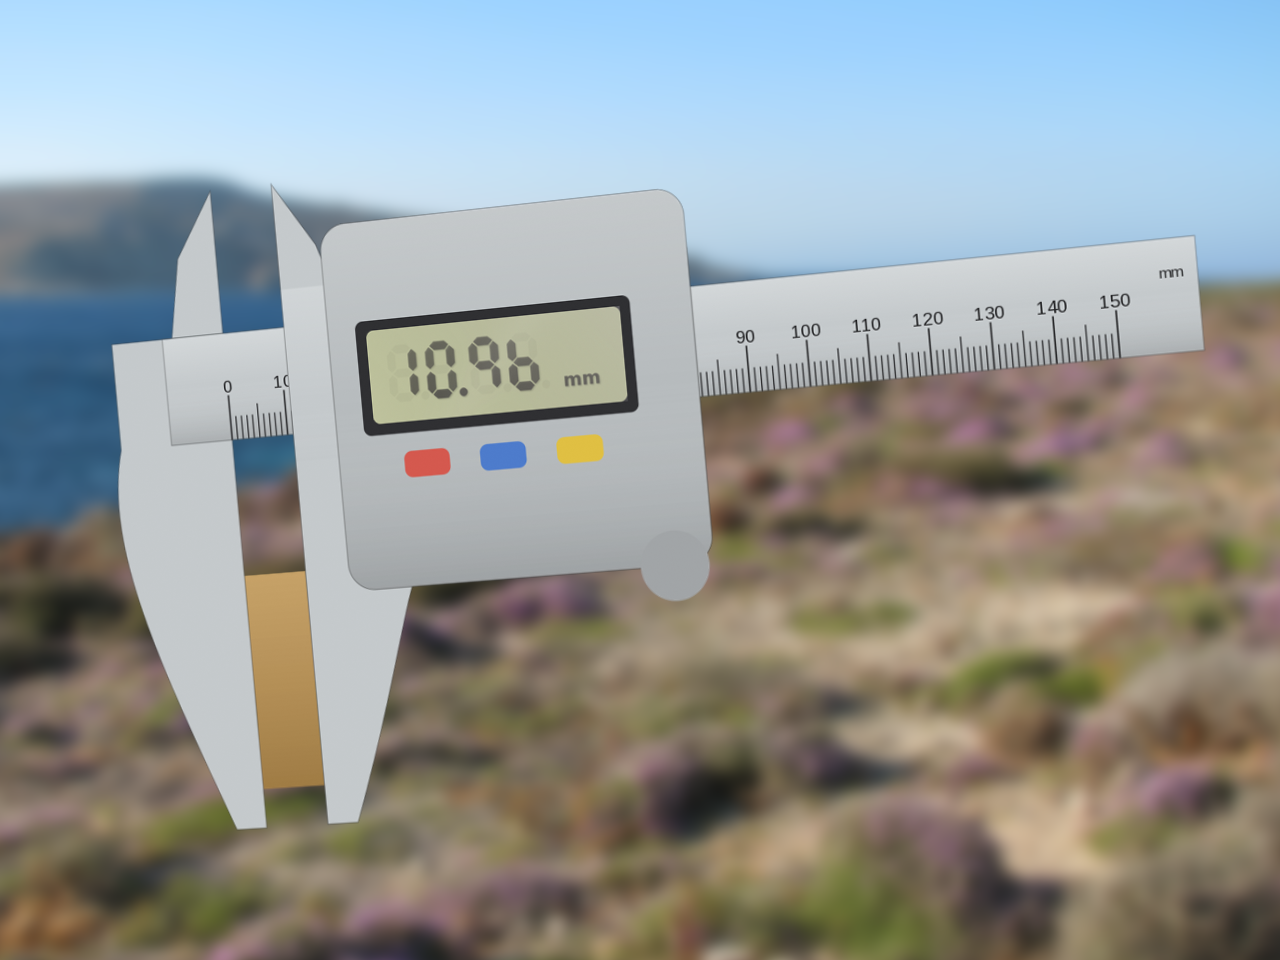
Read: 10.96,mm
